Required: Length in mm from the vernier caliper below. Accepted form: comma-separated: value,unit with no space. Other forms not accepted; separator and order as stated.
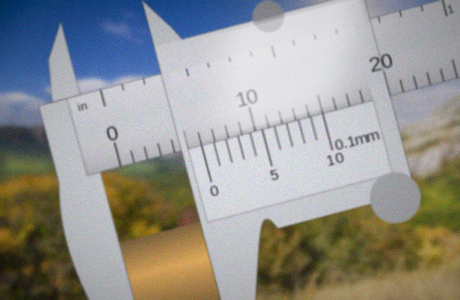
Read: 6.0,mm
